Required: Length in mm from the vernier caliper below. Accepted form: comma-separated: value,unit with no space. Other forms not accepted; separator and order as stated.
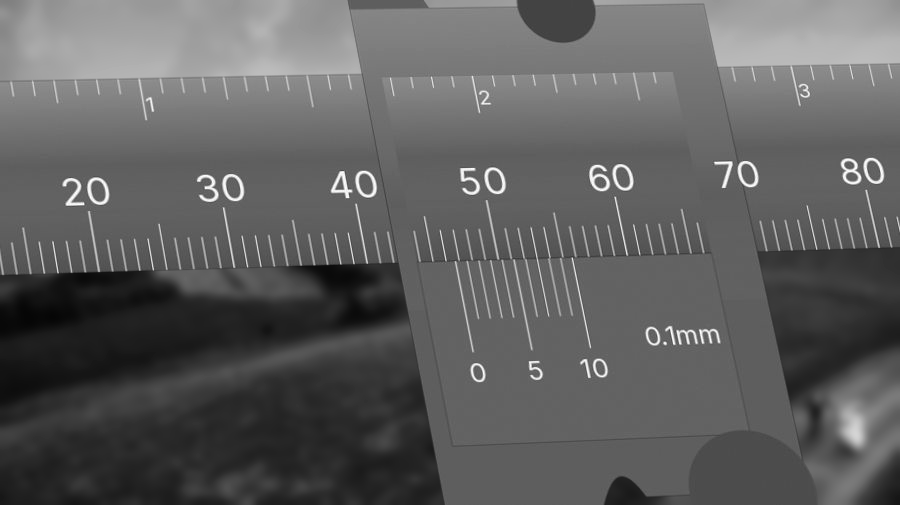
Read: 46.7,mm
